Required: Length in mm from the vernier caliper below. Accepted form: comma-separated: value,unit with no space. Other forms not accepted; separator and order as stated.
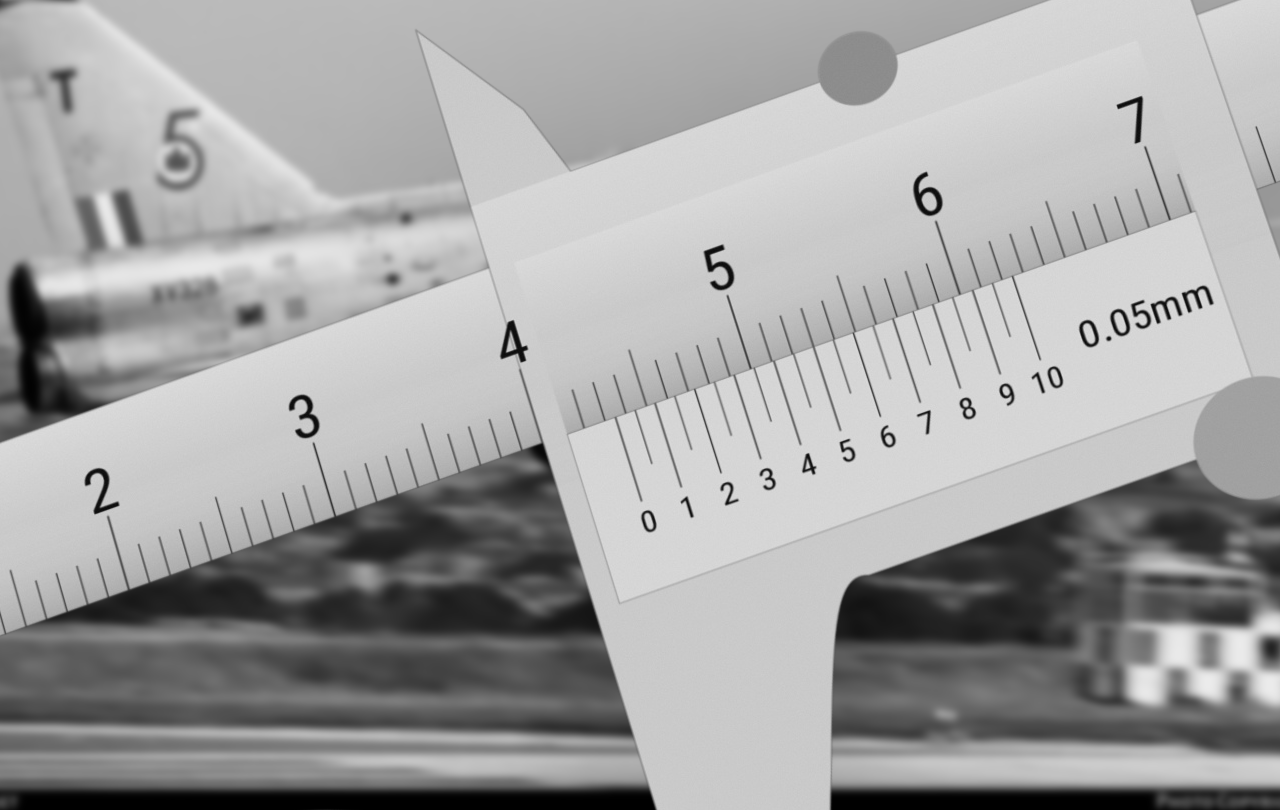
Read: 43.5,mm
